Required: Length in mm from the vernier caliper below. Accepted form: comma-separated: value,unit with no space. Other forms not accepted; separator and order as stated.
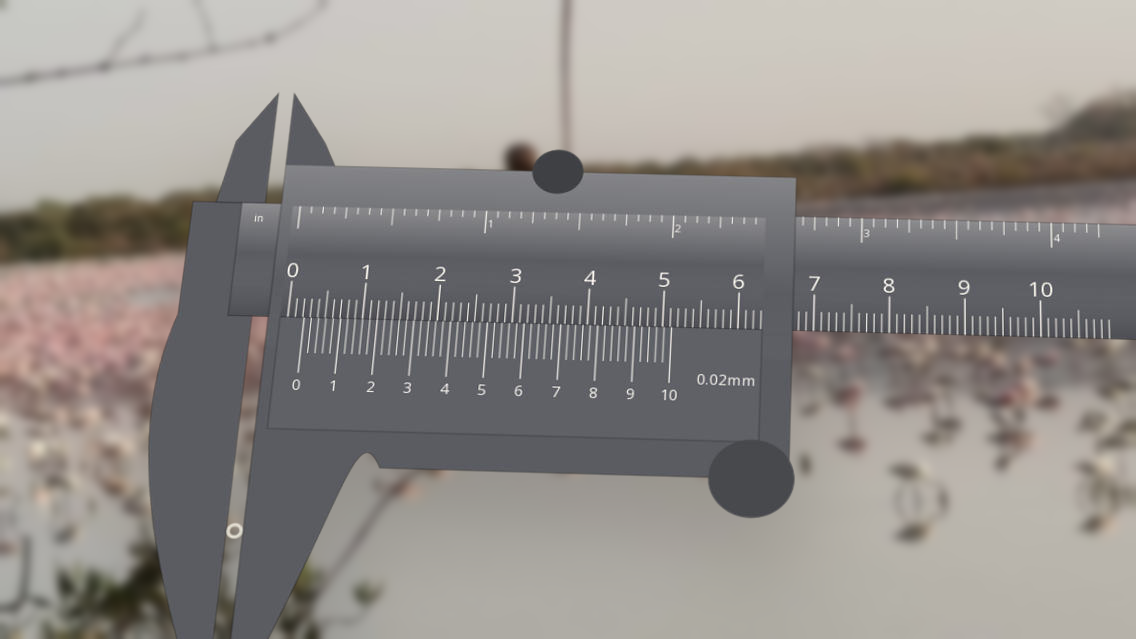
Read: 2.2,mm
